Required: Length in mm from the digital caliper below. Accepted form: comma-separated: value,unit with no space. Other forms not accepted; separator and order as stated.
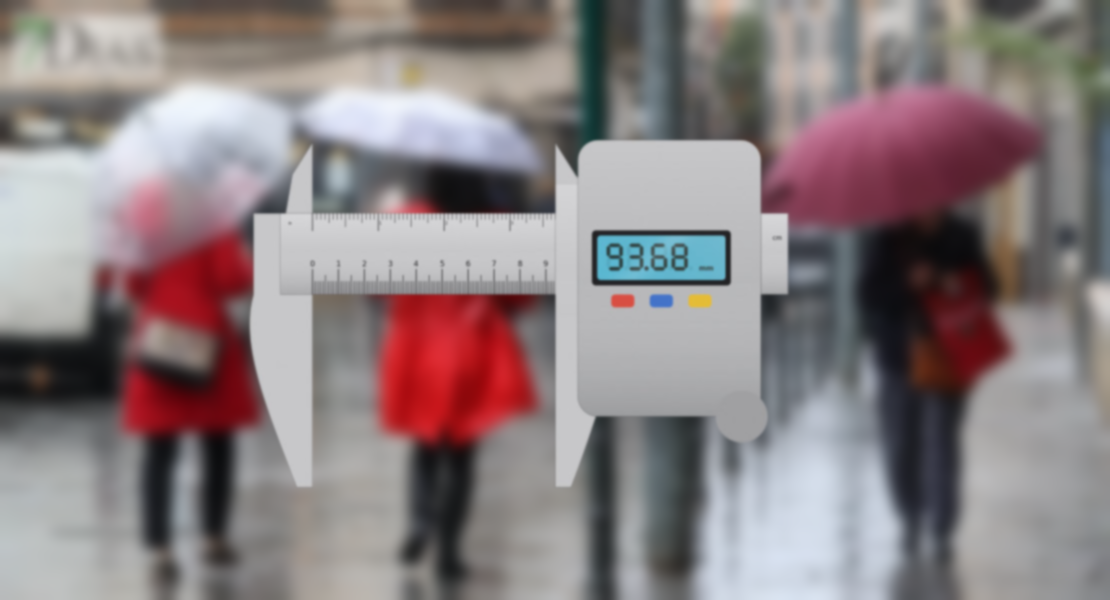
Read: 93.68,mm
